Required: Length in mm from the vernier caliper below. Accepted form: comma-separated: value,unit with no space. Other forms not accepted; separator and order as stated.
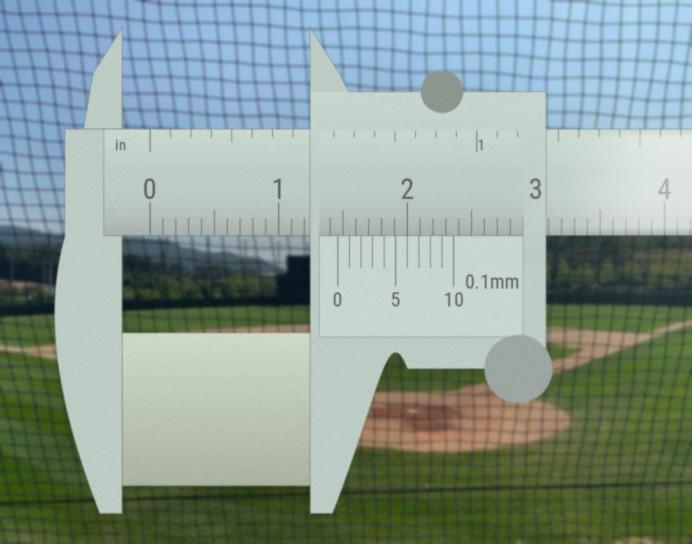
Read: 14.6,mm
